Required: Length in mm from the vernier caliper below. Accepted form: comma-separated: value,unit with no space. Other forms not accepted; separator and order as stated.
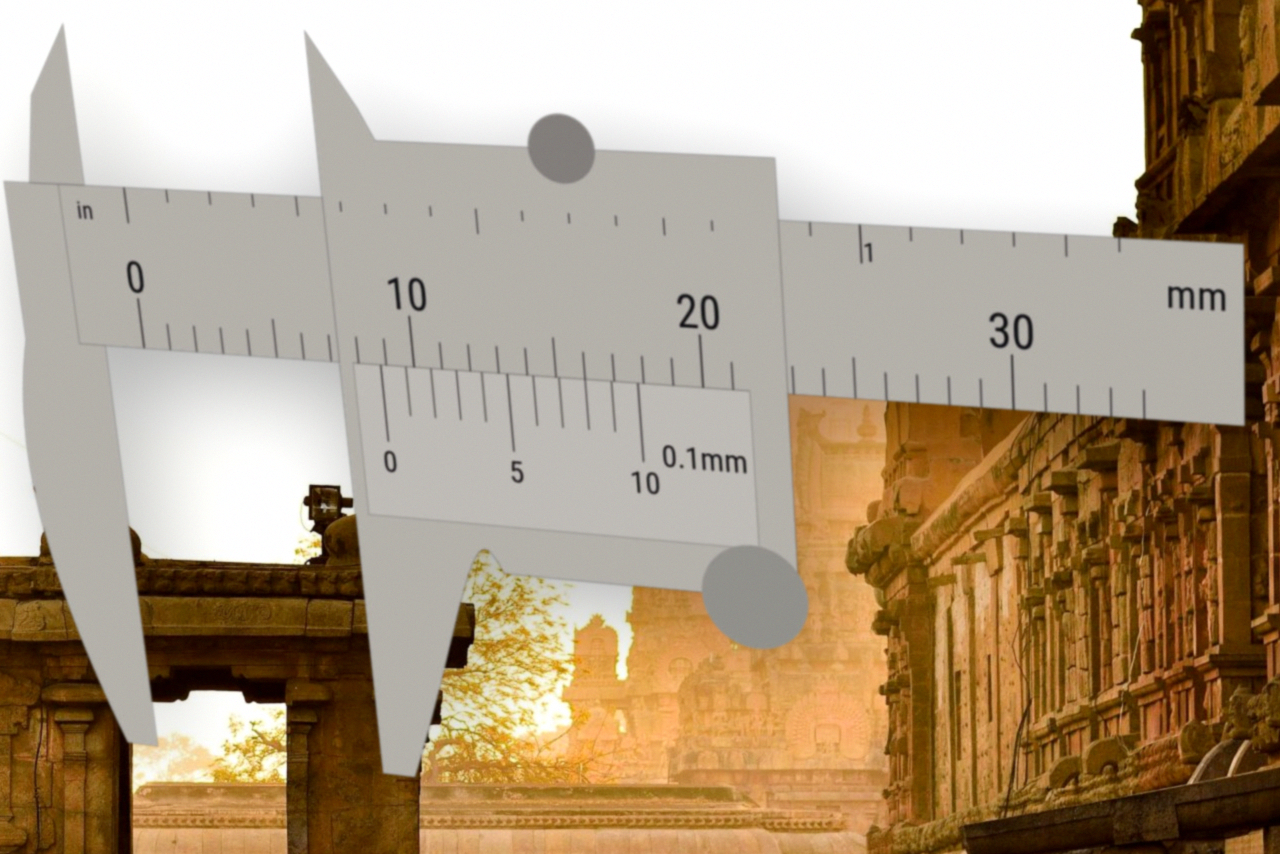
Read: 8.8,mm
